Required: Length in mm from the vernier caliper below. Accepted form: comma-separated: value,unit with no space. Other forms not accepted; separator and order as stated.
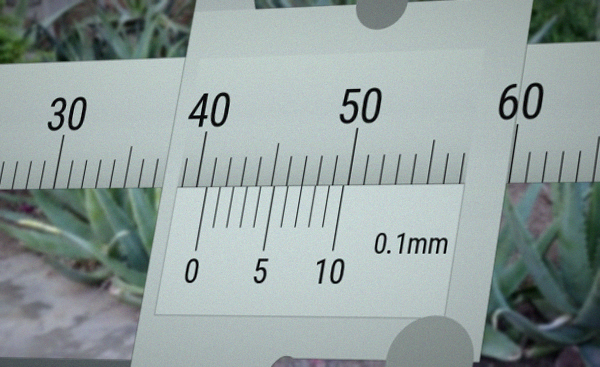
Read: 40.7,mm
